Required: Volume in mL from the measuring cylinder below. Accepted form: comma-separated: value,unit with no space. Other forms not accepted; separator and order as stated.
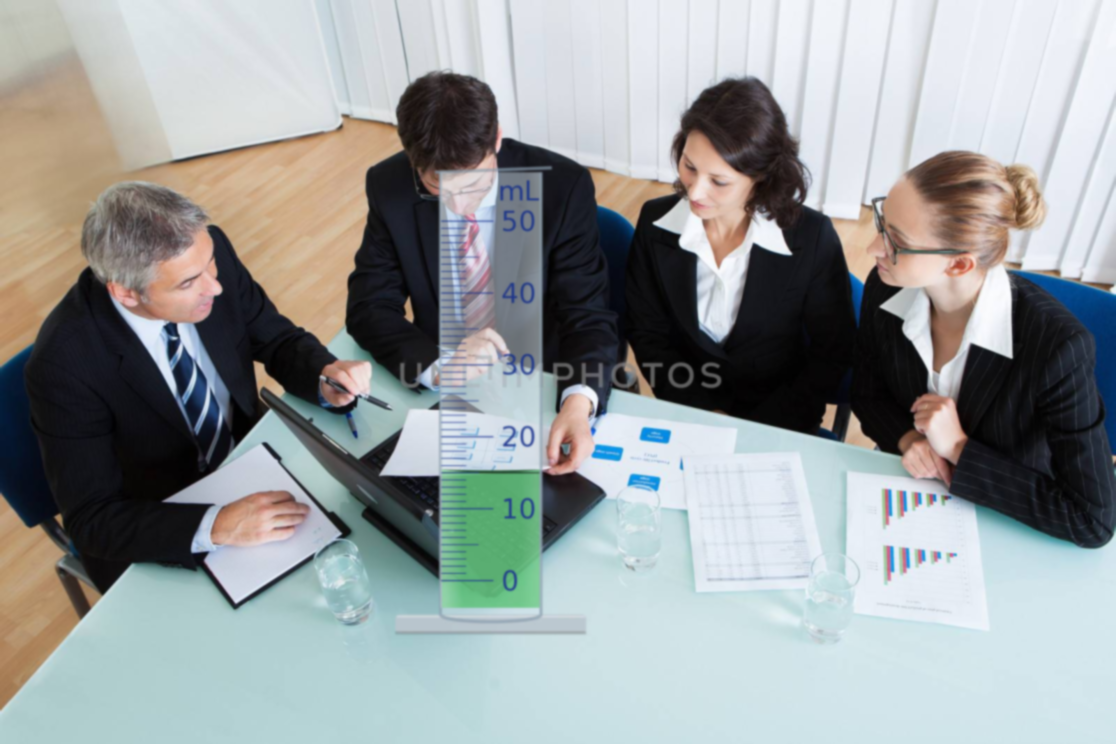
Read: 15,mL
